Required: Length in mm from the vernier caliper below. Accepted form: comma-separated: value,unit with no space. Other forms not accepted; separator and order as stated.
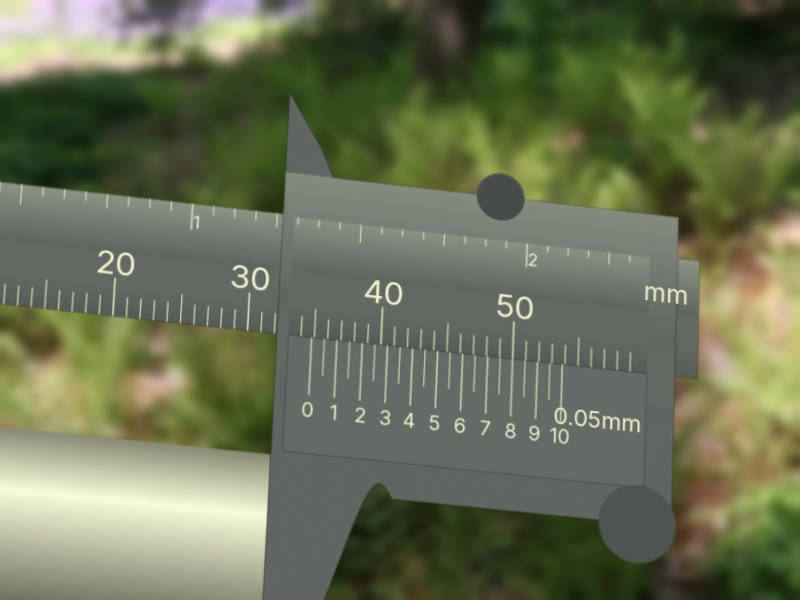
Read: 34.8,mm
